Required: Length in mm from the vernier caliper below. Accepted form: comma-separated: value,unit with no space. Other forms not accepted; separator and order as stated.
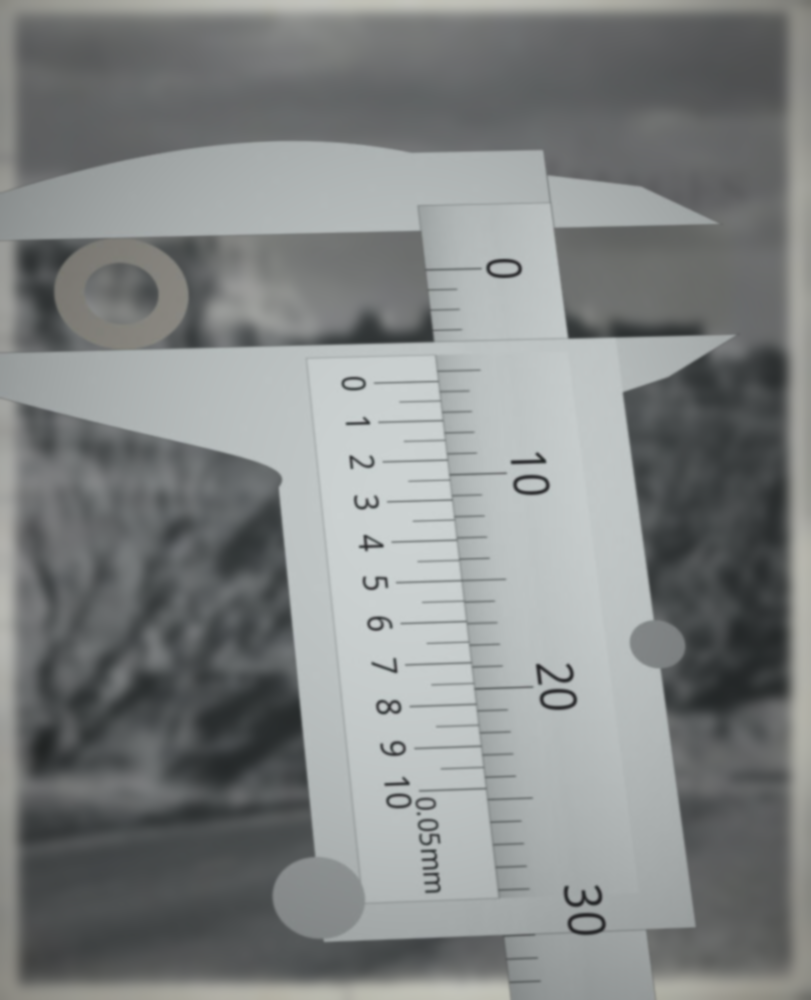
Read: 5.5,mm
